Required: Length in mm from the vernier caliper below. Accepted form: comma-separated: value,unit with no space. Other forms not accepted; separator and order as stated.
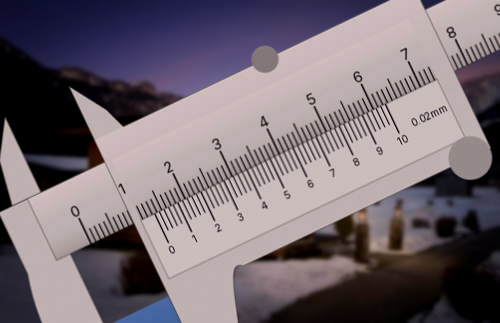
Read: 13.5,mm
